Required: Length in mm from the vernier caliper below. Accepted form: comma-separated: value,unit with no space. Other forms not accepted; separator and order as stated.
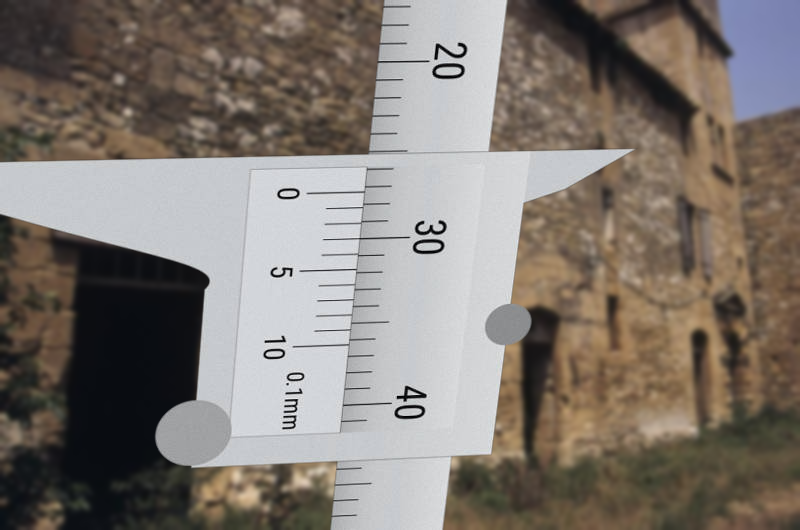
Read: 27.3,mm
